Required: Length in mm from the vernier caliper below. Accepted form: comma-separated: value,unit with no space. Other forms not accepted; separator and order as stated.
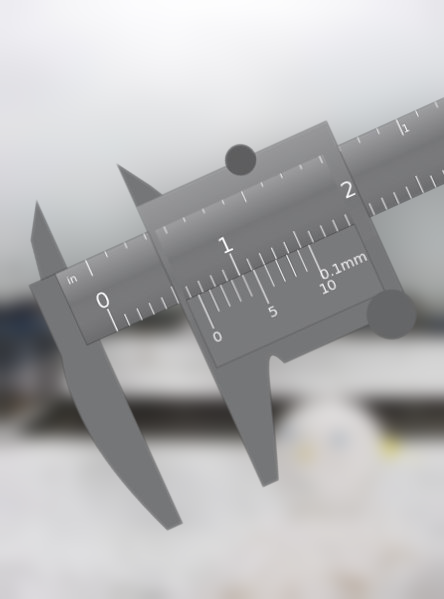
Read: 6.6,mm
